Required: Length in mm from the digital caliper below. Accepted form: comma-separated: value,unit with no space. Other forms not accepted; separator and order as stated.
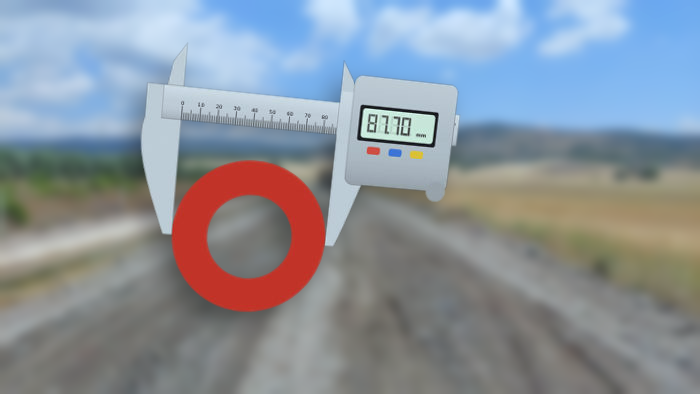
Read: 87.70,mm
